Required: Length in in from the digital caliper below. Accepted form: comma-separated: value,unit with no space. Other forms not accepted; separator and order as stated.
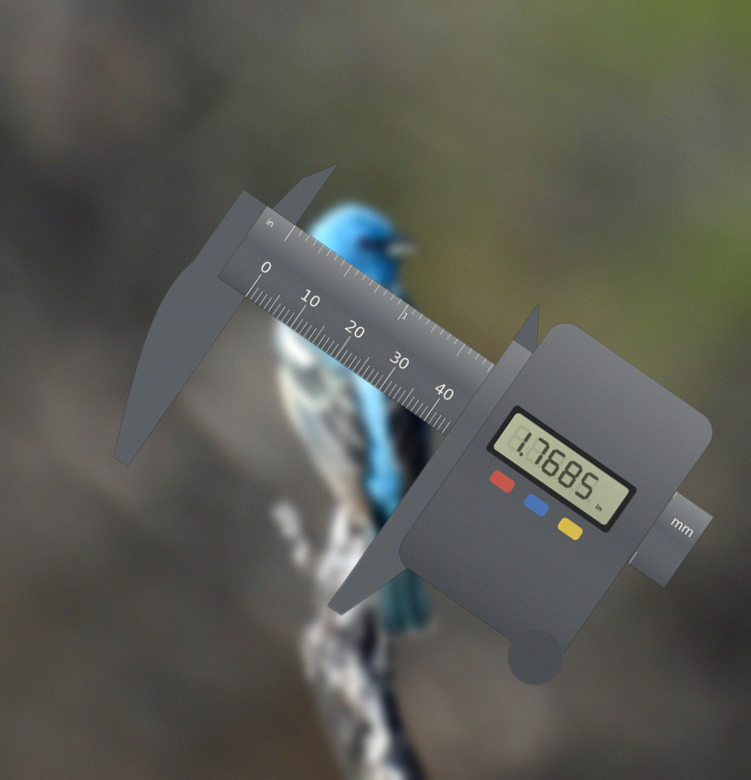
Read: 1.7685,in
